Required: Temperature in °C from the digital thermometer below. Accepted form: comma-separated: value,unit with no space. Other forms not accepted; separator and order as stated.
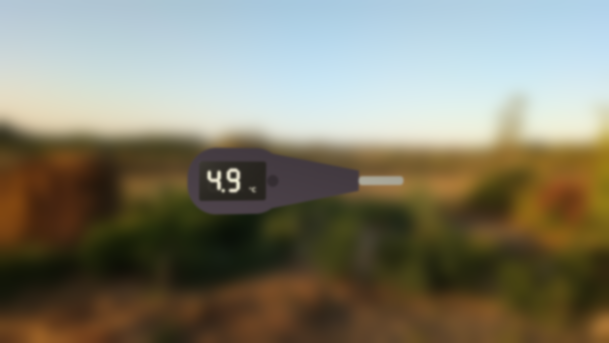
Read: 4.9,°C
